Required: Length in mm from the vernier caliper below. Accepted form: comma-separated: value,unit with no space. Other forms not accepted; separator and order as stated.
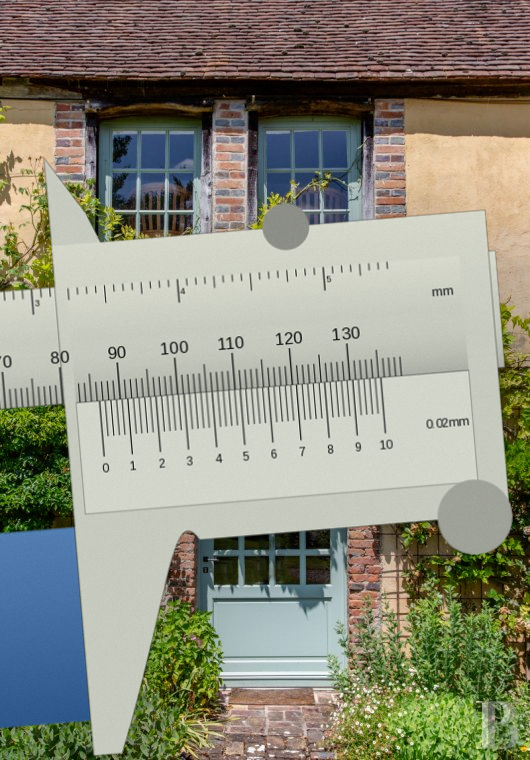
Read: 86.4,mm
